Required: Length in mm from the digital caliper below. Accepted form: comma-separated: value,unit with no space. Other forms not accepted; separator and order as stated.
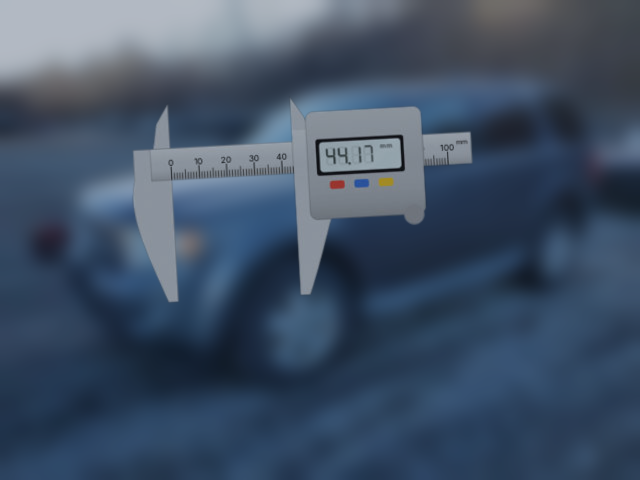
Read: 44.17,mm
